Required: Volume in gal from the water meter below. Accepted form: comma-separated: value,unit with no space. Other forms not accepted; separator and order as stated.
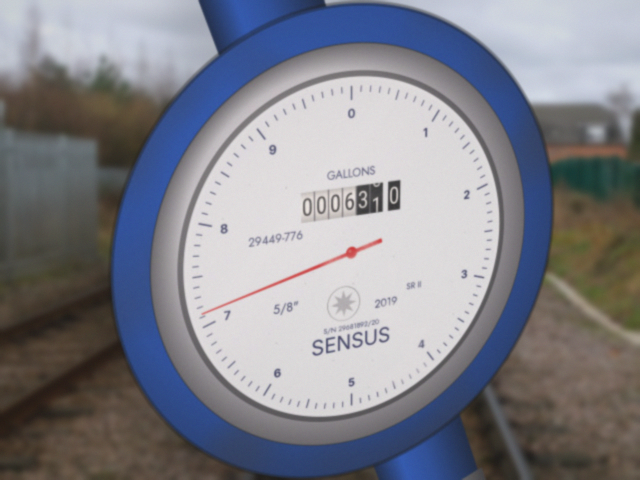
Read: 6307.1,gal
